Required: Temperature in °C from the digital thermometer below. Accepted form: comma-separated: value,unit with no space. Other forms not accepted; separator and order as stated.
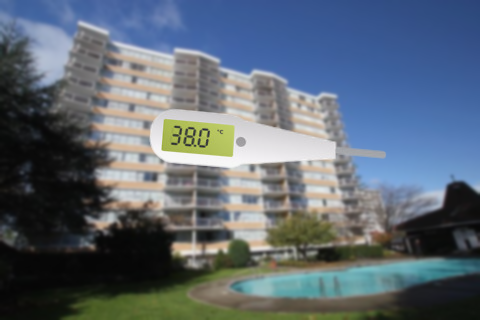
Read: 38.0,°C
